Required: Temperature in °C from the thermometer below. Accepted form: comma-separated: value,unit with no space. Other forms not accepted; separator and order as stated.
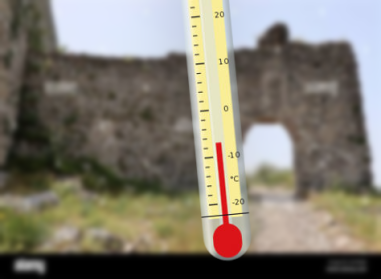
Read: -7,°C
